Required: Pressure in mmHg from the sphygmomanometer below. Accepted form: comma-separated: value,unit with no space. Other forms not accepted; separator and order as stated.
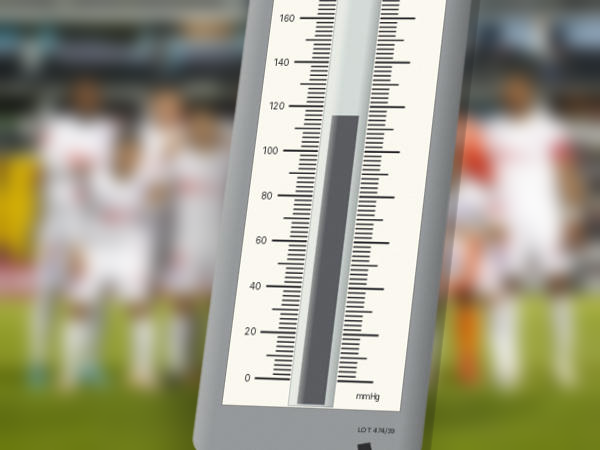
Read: 116,mmHg
